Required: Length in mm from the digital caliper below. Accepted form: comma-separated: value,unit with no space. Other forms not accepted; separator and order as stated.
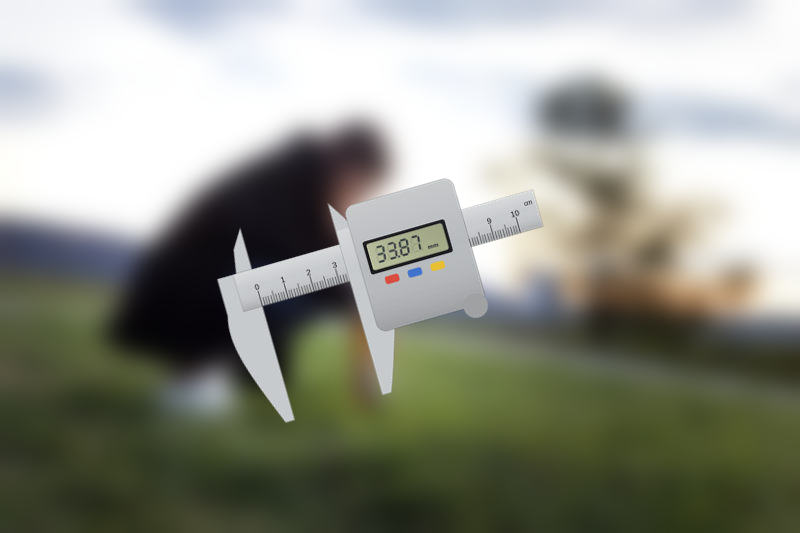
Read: 33.87,mm
